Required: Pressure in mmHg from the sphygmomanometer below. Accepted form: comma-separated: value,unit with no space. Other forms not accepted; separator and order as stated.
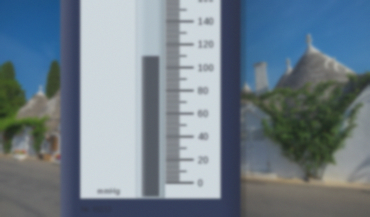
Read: 110,mmHg
